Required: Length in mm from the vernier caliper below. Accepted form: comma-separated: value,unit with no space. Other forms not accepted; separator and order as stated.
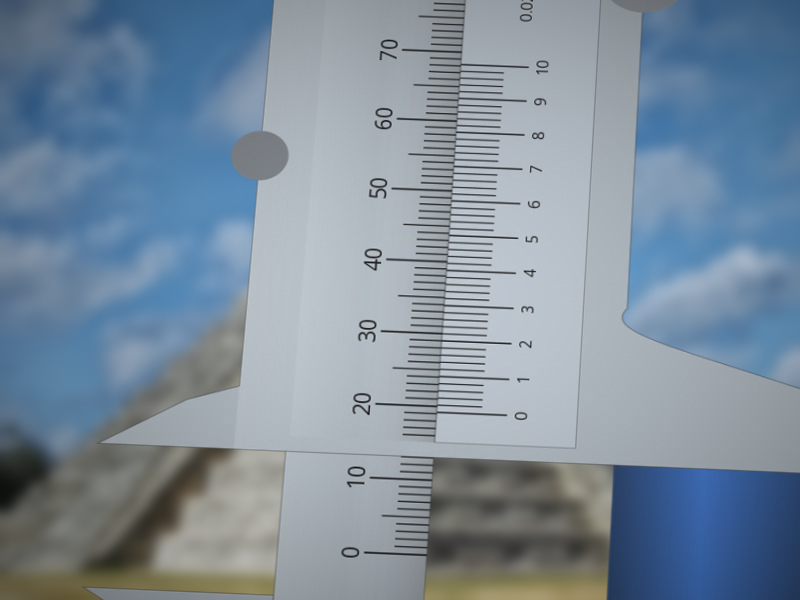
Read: 19.2,mm
